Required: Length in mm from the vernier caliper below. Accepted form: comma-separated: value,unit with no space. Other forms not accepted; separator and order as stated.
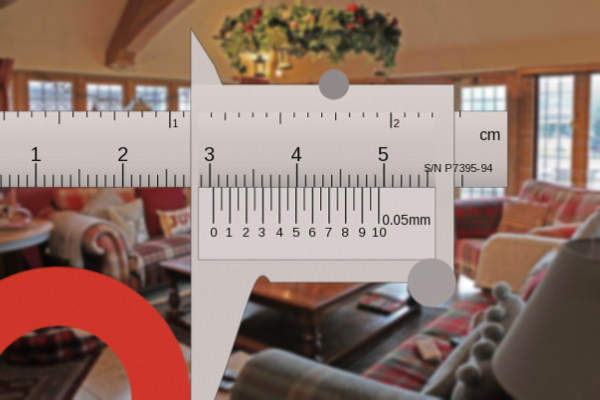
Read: 30.4,mm
